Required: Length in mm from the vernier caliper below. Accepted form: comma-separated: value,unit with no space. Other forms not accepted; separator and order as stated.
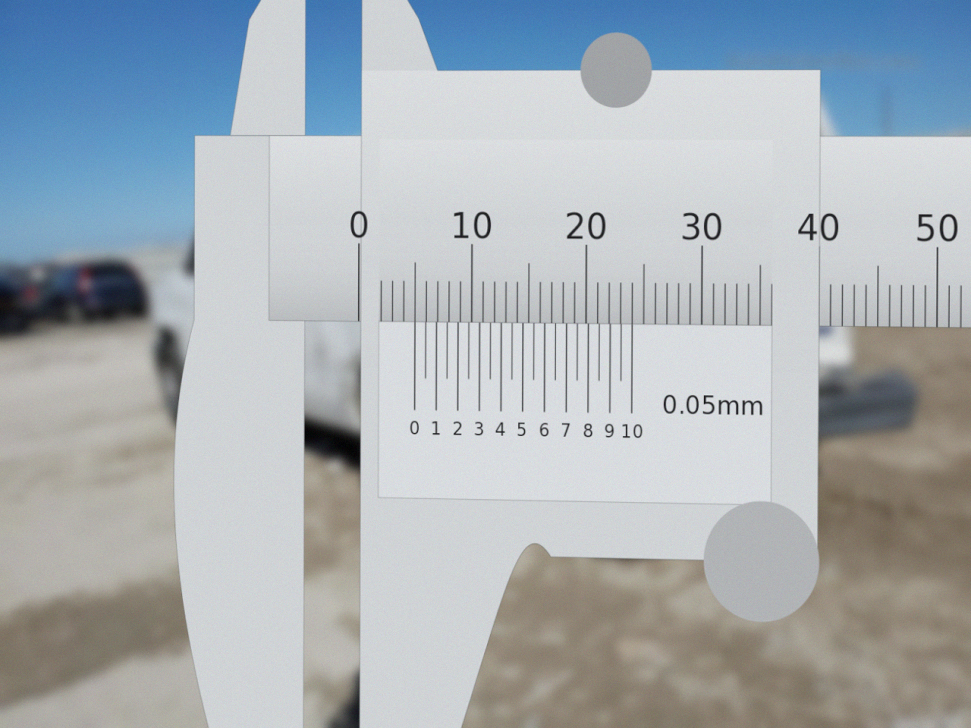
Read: 5.0,mm
